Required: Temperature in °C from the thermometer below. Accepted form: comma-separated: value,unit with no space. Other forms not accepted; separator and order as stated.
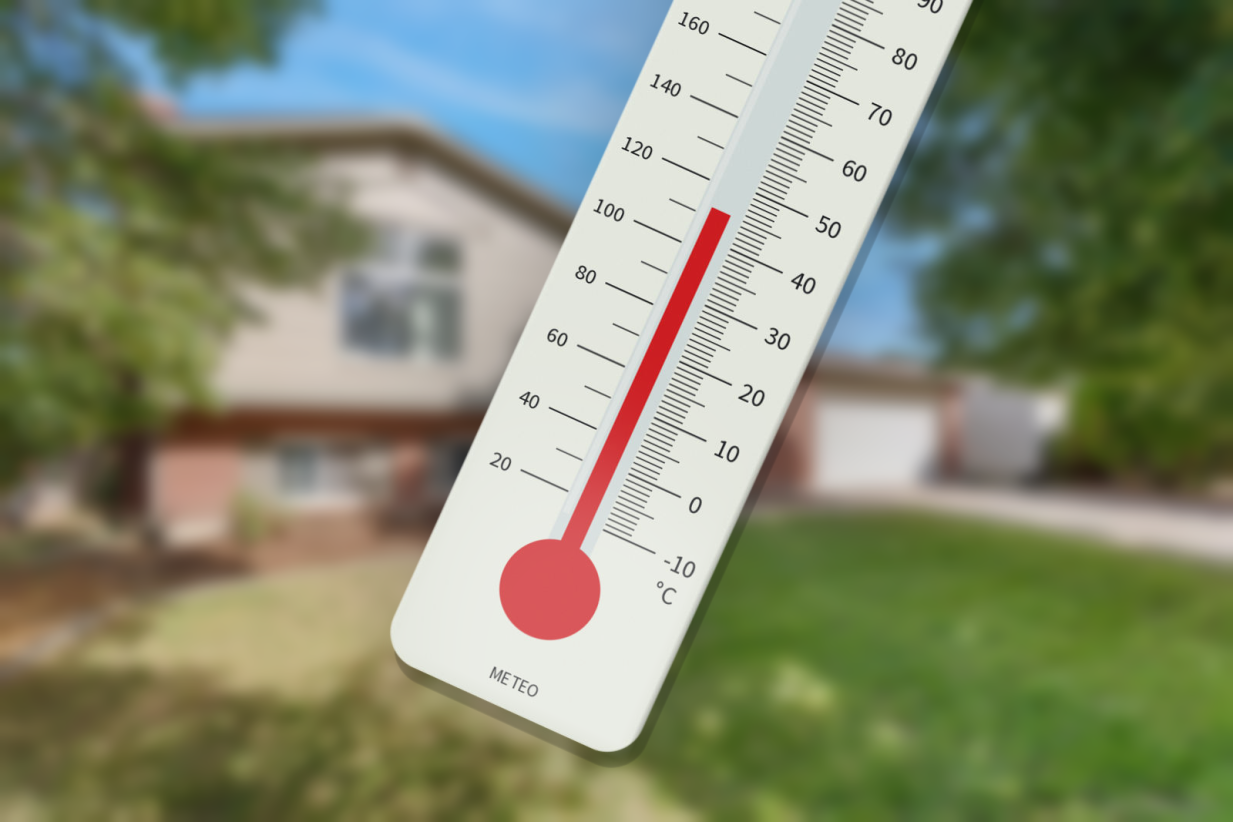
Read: 45,°C
